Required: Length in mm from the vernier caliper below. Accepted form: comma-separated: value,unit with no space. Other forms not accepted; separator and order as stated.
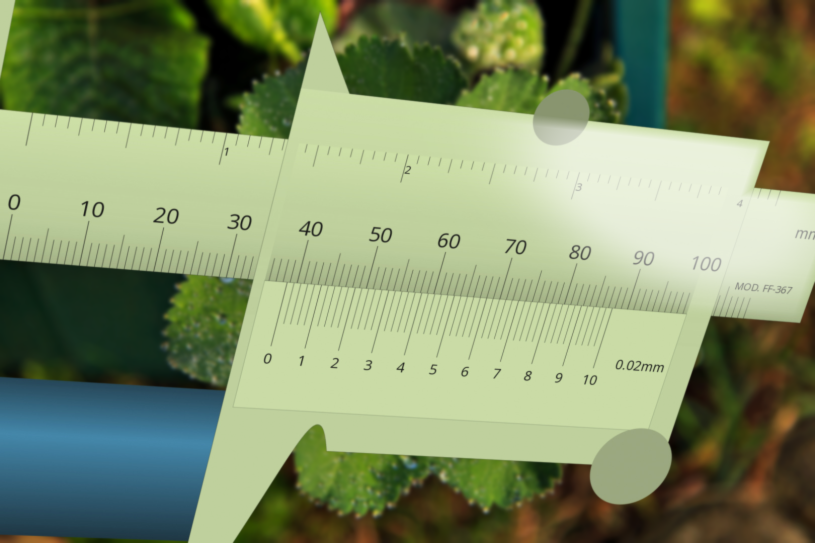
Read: 38.6,mm
